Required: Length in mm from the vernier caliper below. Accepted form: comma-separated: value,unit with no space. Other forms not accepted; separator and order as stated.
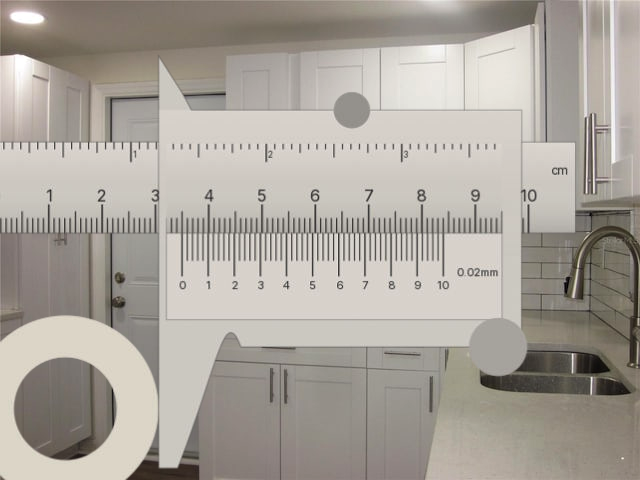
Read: 35.0,mm
